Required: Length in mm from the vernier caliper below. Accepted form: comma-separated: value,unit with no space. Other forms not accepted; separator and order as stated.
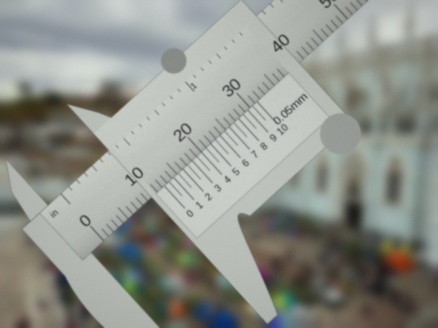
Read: 12.4,mm
